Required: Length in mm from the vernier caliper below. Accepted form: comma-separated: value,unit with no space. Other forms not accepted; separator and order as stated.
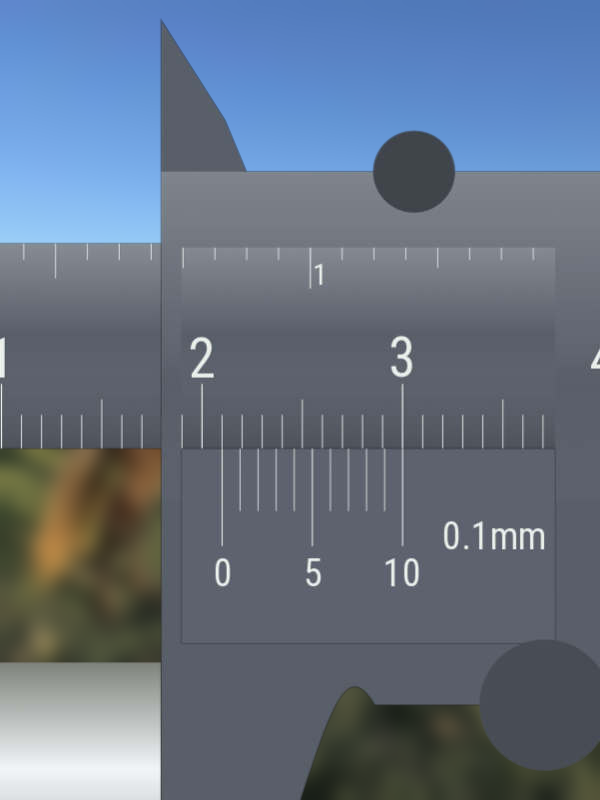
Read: 21.0,mm
